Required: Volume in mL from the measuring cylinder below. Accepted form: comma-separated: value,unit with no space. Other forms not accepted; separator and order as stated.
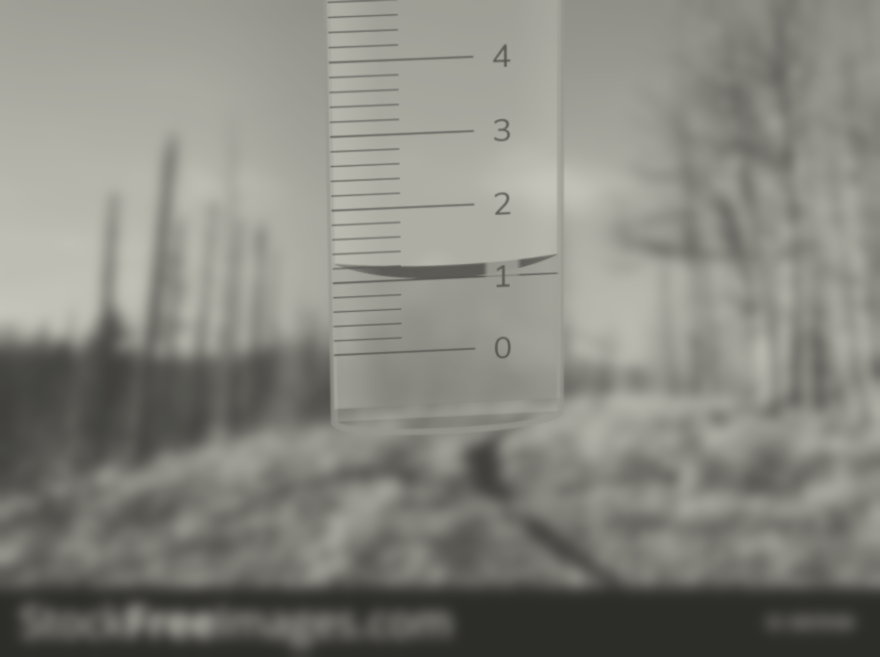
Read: 1,mL
